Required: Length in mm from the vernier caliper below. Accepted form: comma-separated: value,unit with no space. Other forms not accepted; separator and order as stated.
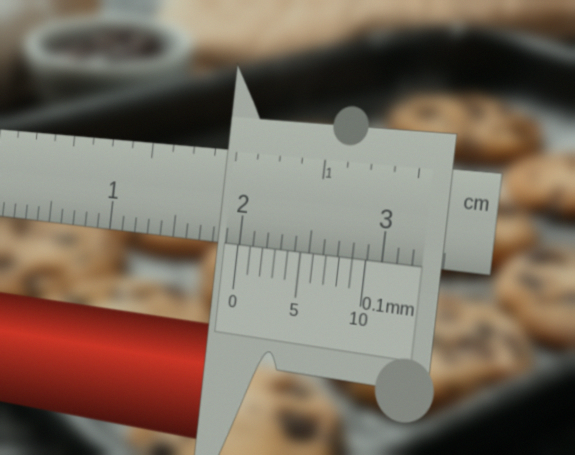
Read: 19.9,mm
